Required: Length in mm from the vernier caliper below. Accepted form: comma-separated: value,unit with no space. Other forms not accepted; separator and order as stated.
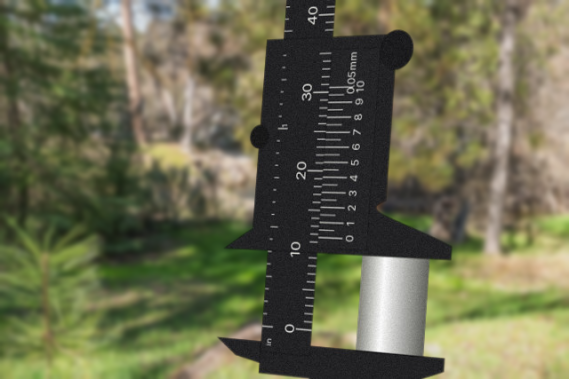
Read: 11.6,mm
